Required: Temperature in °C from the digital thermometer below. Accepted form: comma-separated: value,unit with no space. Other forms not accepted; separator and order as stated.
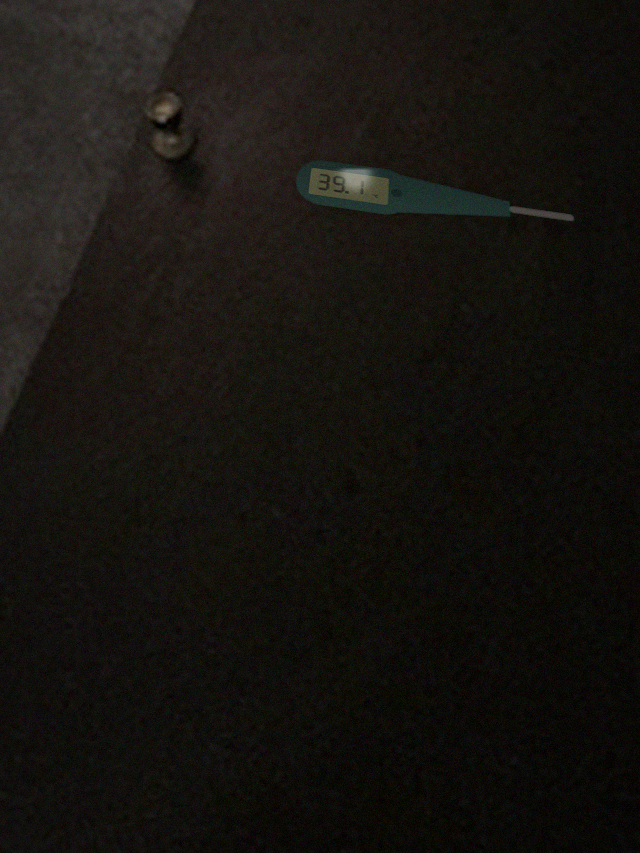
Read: 39.1,°C
